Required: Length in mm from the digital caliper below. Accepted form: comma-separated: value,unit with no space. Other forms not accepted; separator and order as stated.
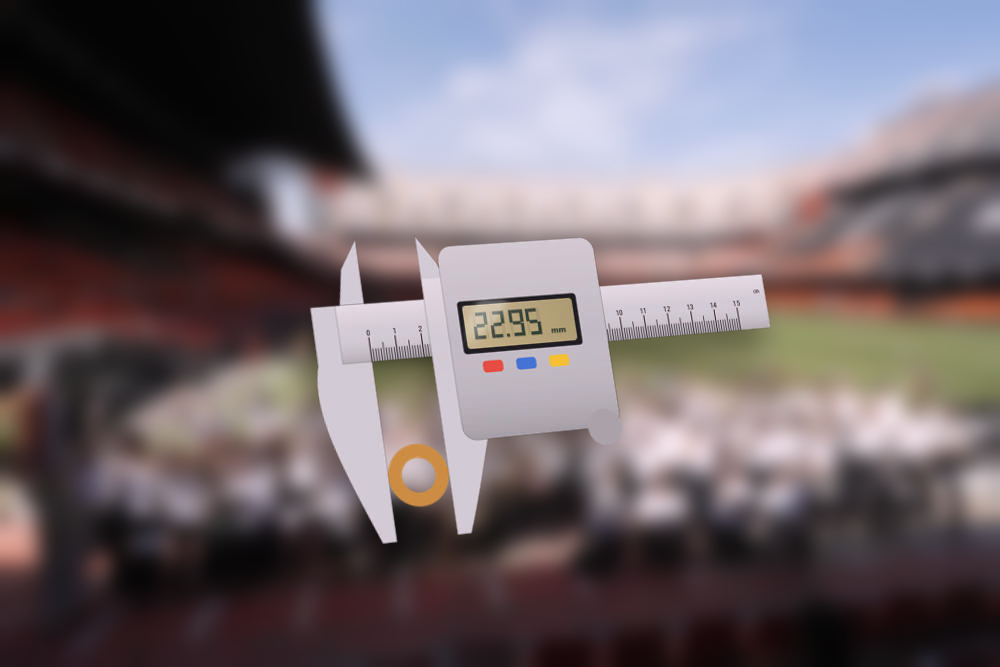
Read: 22.95,mm
